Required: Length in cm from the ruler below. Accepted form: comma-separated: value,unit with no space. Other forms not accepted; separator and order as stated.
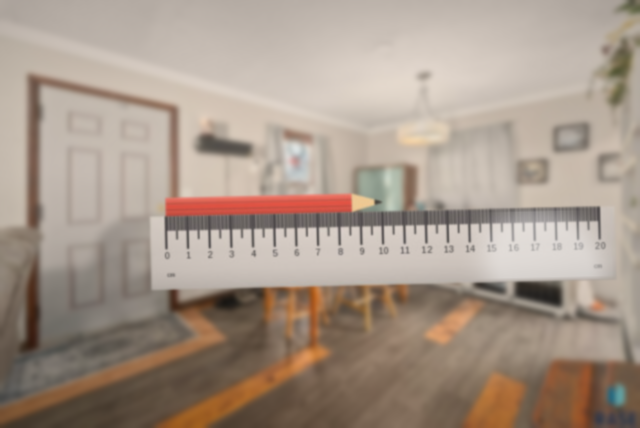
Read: 10,cm
